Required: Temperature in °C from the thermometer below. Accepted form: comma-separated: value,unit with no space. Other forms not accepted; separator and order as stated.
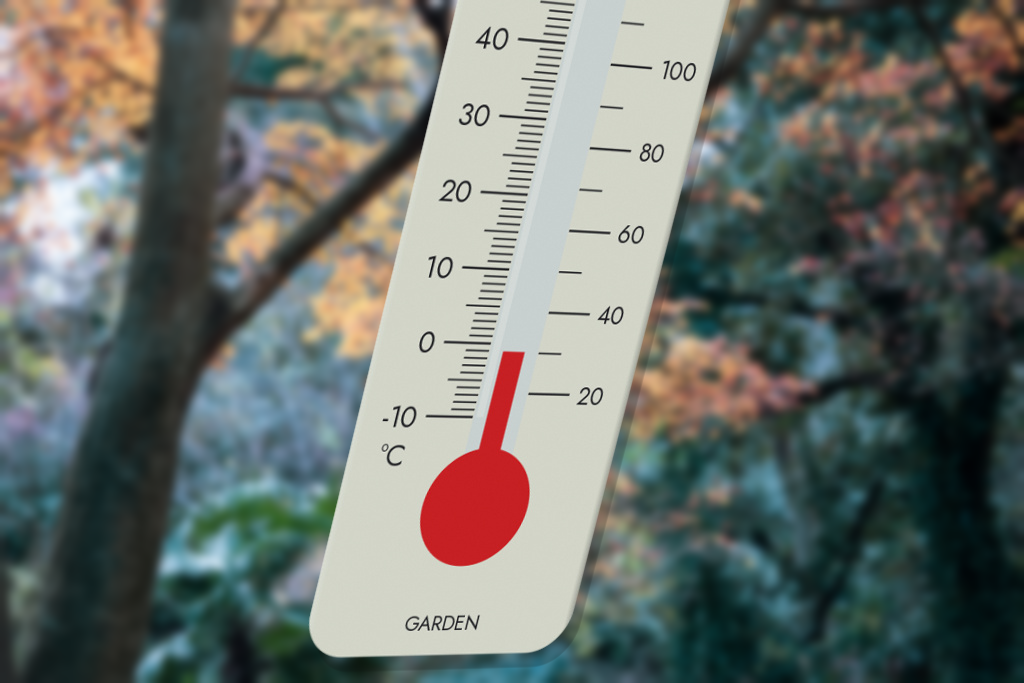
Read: -1,°C
